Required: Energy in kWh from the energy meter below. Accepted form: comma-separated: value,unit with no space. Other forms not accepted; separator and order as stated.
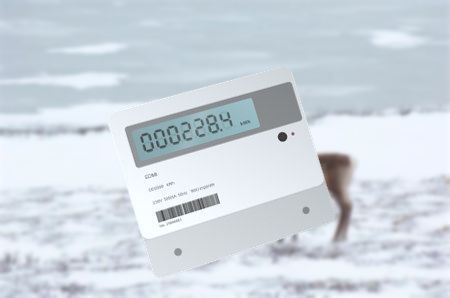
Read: 228.4,kWh
